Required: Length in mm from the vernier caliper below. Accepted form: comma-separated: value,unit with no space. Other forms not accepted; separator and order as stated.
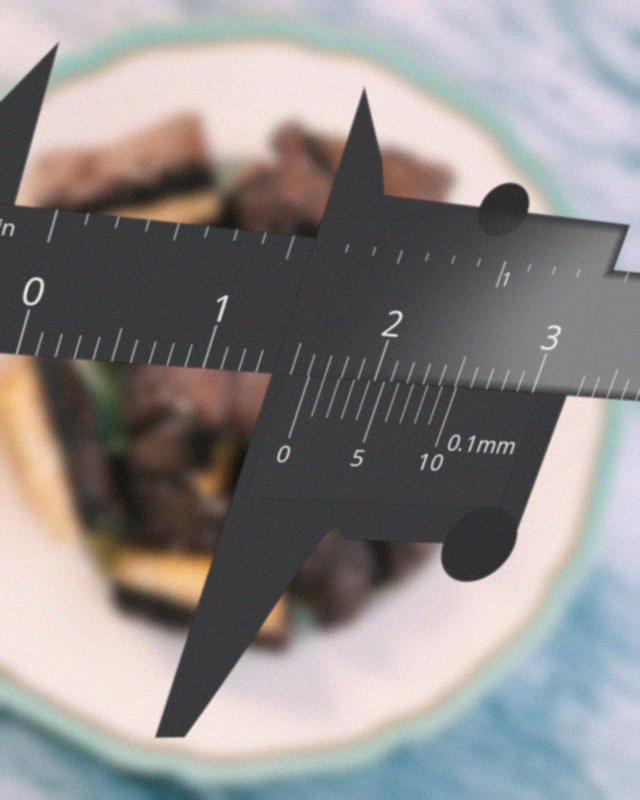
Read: 16.1,mm
